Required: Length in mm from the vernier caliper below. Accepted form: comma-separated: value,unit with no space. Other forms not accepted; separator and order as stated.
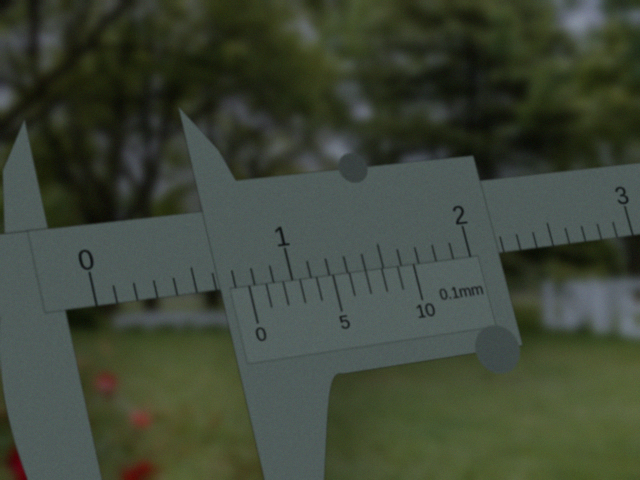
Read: 7.7,mm
